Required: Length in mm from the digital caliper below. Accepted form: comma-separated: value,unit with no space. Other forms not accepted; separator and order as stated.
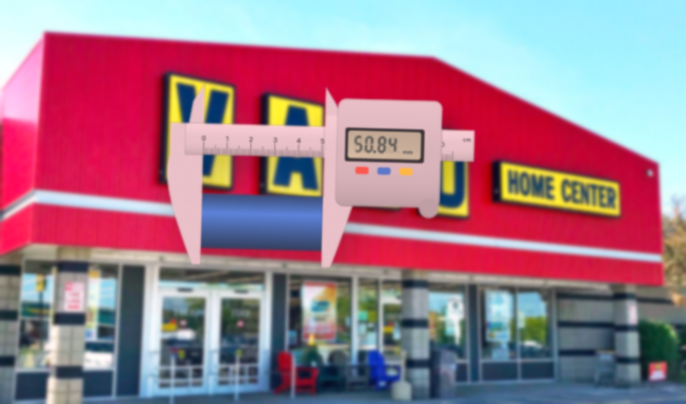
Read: 50.84,mm
